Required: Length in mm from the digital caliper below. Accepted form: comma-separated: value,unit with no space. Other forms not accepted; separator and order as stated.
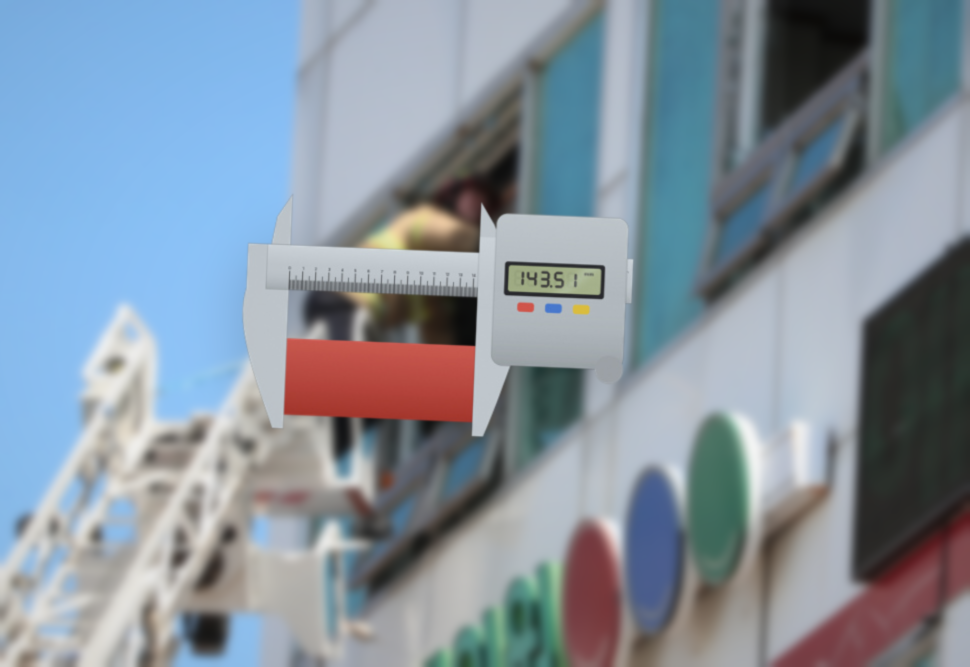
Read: 143.51,mm
